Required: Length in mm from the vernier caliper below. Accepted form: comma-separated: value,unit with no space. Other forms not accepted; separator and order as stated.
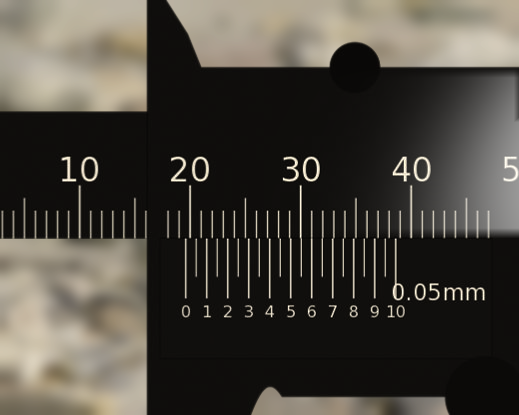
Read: 19.6,mm
